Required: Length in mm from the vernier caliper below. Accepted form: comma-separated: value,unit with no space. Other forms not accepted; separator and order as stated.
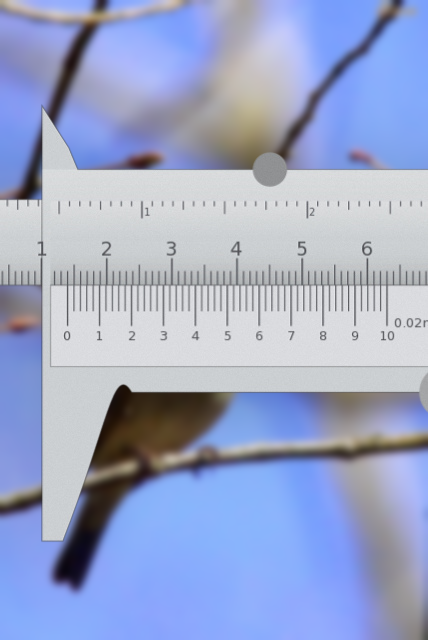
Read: 14.0,mm
